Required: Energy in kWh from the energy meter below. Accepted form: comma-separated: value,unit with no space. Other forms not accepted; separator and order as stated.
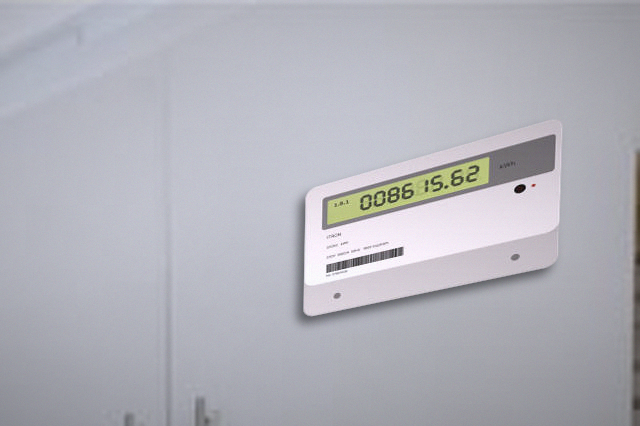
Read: 8615.62,kWh
